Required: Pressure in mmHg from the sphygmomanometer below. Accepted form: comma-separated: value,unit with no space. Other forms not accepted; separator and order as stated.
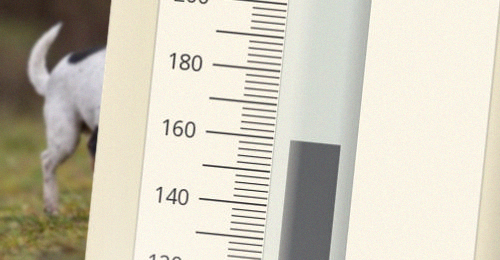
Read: 160,mmHg
